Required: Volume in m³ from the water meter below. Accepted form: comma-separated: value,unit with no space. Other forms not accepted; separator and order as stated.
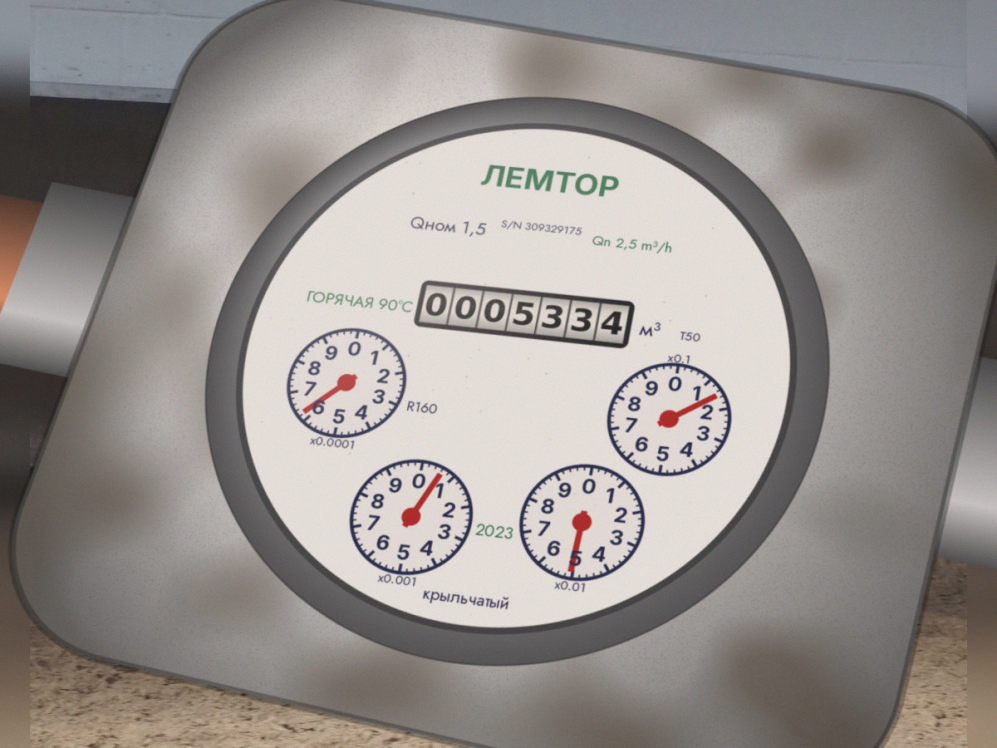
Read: 5334.1506,m³
